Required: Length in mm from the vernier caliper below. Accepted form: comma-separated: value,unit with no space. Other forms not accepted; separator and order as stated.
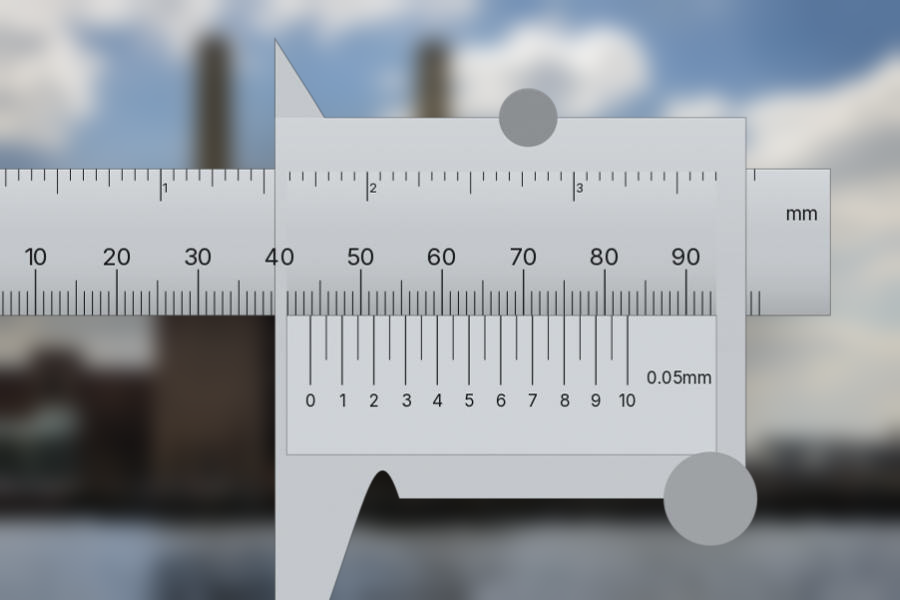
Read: 43.8,mm
